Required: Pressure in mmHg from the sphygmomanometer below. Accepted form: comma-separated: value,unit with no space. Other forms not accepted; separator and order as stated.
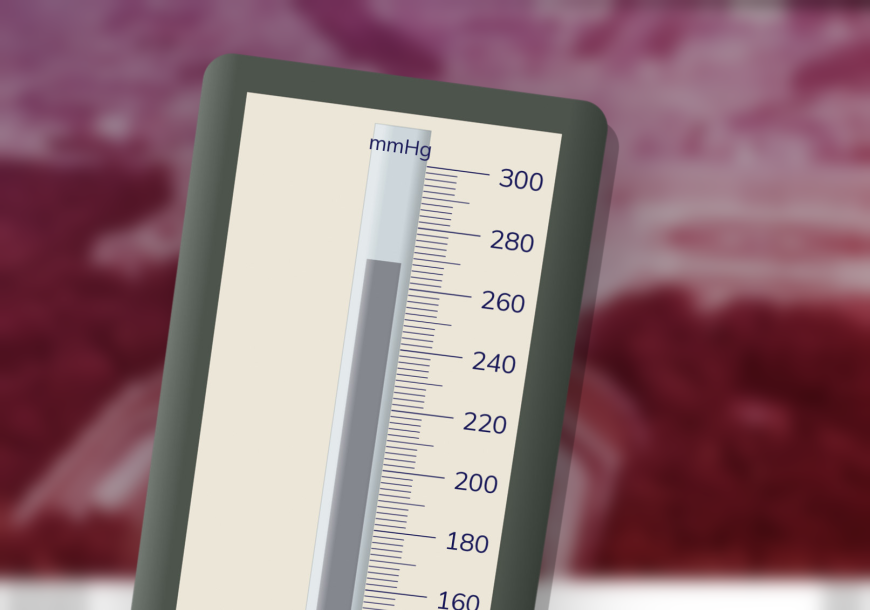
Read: 268,mmHg
